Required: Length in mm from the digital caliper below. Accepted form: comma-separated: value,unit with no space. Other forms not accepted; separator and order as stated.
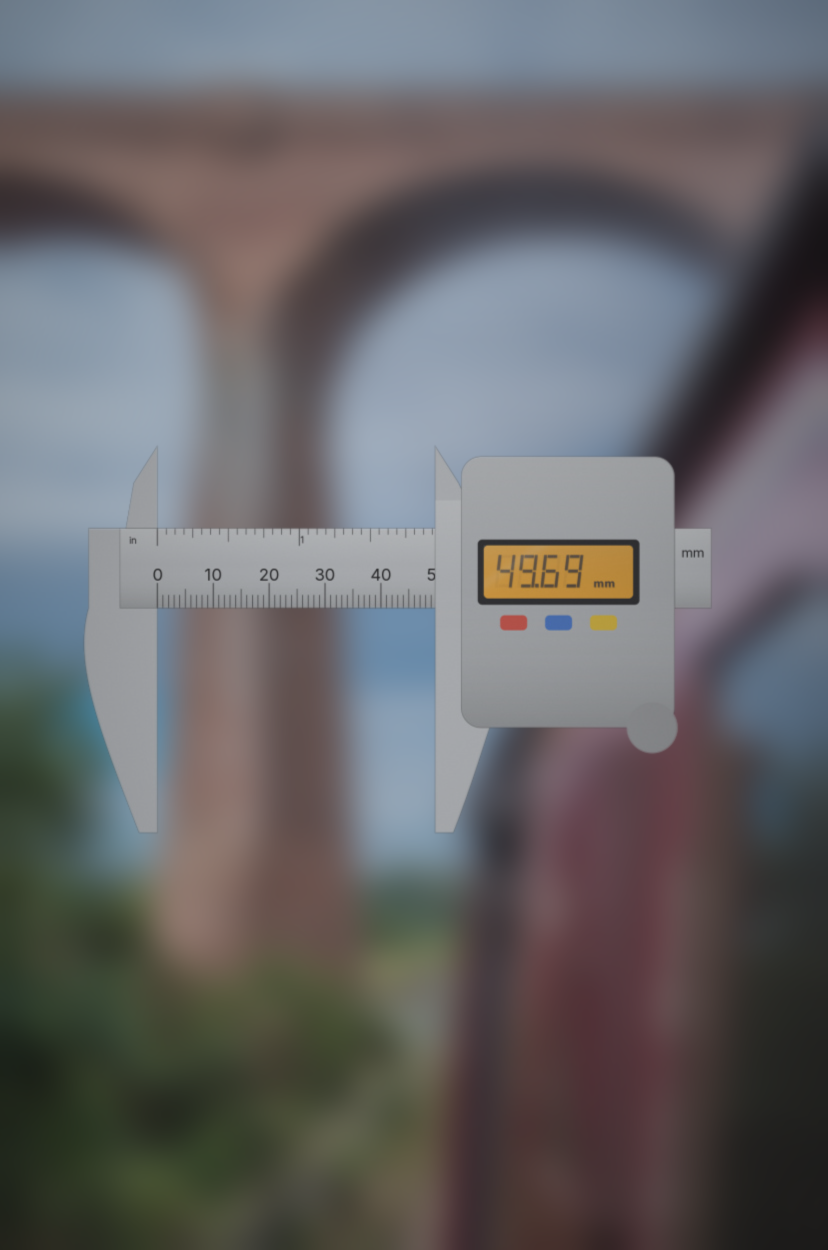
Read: 49.69,mm
